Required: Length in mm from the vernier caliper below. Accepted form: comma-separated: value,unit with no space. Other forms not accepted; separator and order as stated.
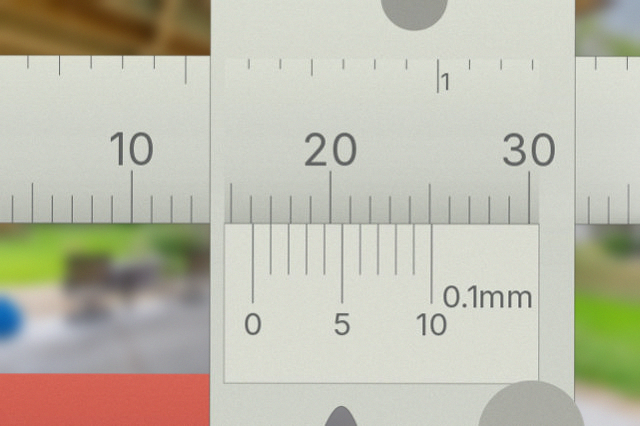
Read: 16.1,mm
